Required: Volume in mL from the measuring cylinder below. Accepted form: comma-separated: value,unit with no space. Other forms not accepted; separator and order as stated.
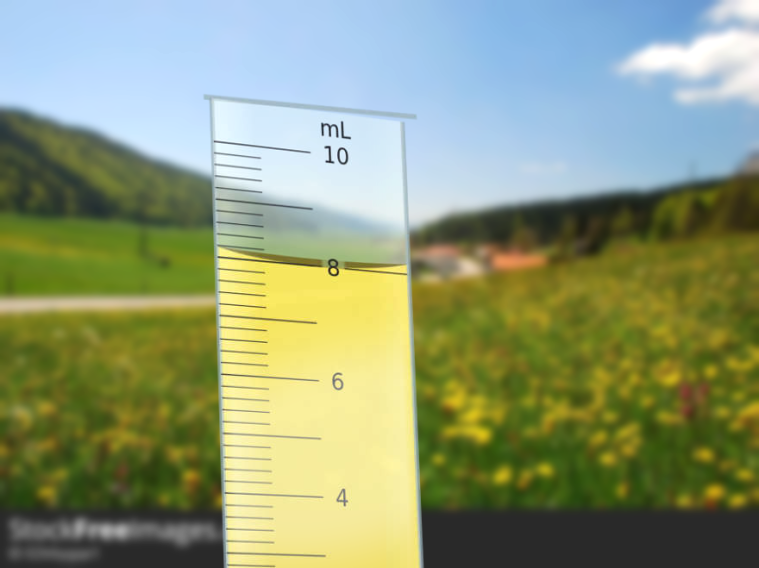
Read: 8,mL
